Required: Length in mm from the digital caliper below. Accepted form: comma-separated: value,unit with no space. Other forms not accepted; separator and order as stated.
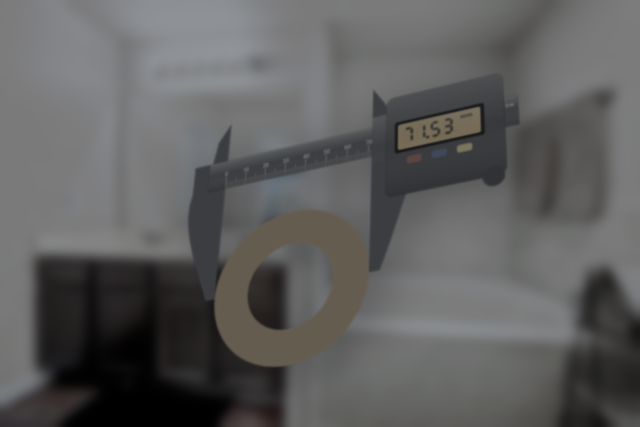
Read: 71.53,mm
